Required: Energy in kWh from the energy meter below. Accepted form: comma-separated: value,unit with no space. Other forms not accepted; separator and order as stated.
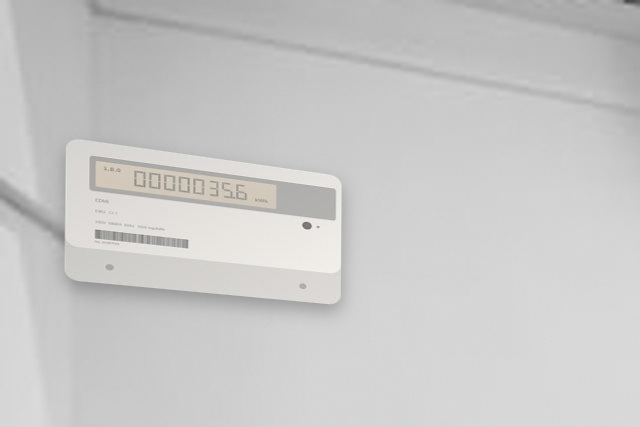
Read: 35.6,kWh
